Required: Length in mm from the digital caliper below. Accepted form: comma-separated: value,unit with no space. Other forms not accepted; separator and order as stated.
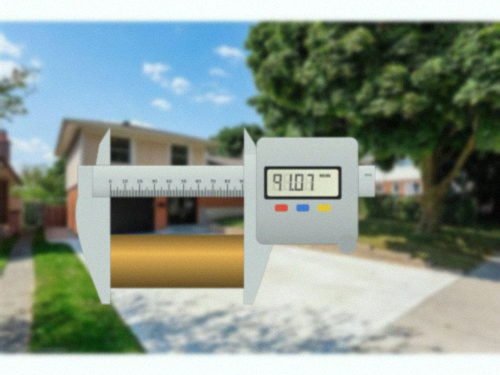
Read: 91.07,mm
